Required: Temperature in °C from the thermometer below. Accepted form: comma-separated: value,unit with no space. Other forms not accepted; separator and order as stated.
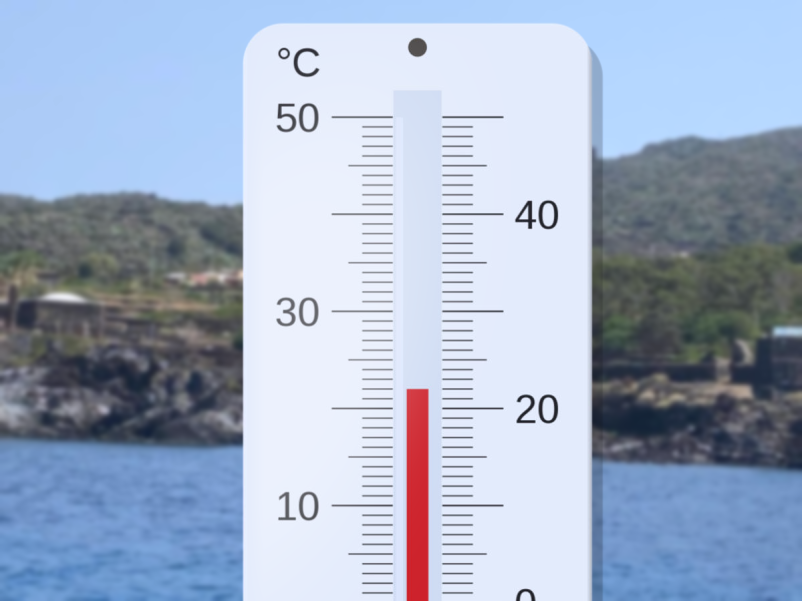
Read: 22,°C
